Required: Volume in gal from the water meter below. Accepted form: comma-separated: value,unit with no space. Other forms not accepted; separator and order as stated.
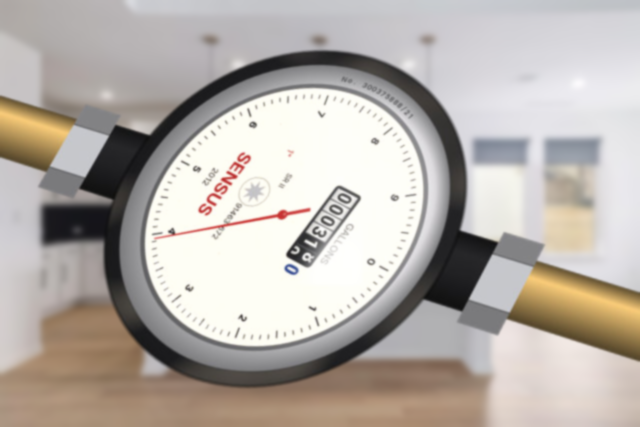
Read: 3183.9,gal
